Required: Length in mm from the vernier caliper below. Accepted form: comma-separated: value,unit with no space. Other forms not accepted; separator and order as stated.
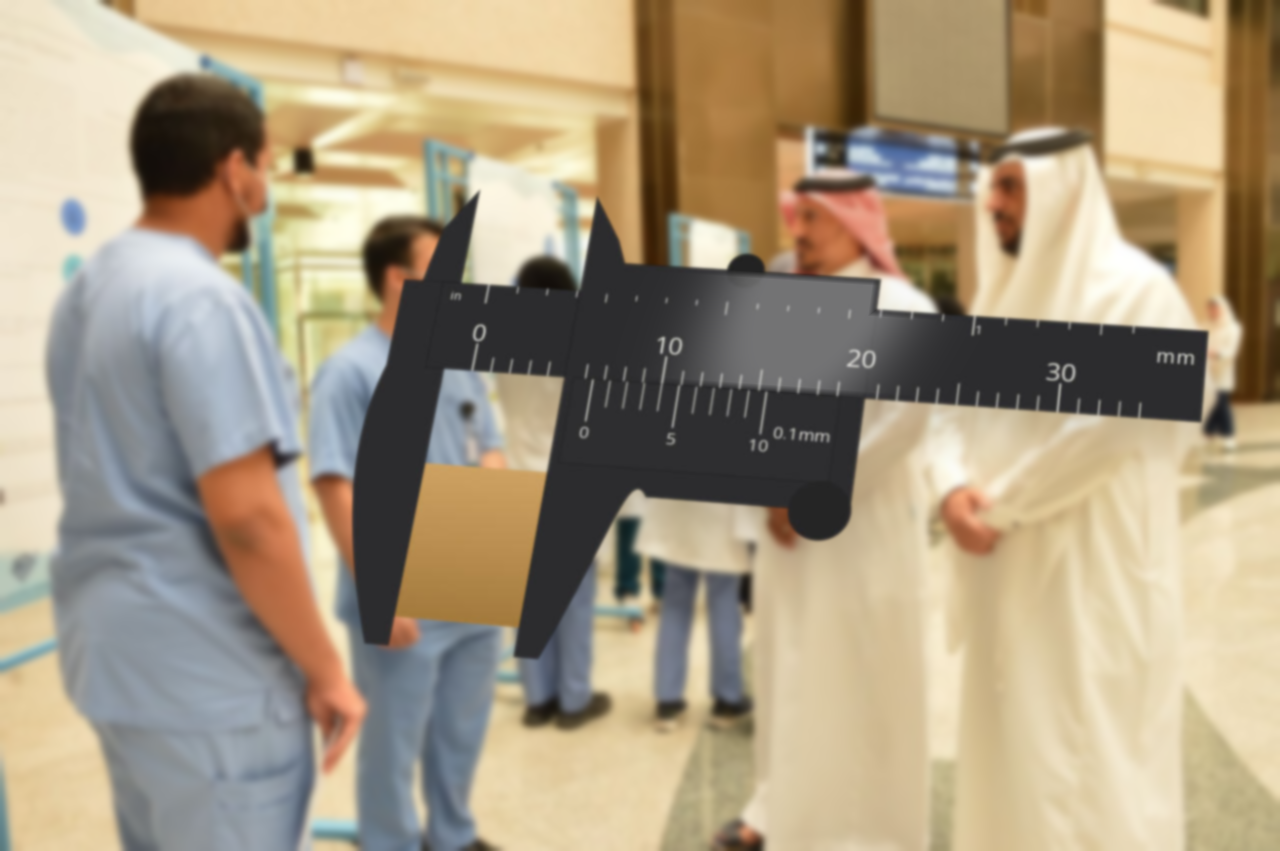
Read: 6.4,mm
